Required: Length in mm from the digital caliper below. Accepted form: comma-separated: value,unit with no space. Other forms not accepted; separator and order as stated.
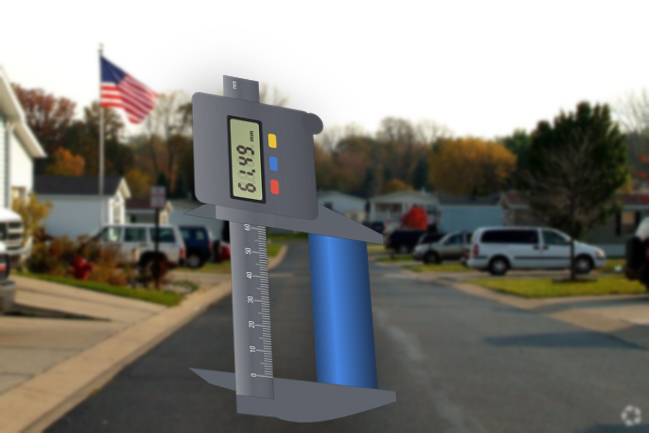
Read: 61.49,mm
